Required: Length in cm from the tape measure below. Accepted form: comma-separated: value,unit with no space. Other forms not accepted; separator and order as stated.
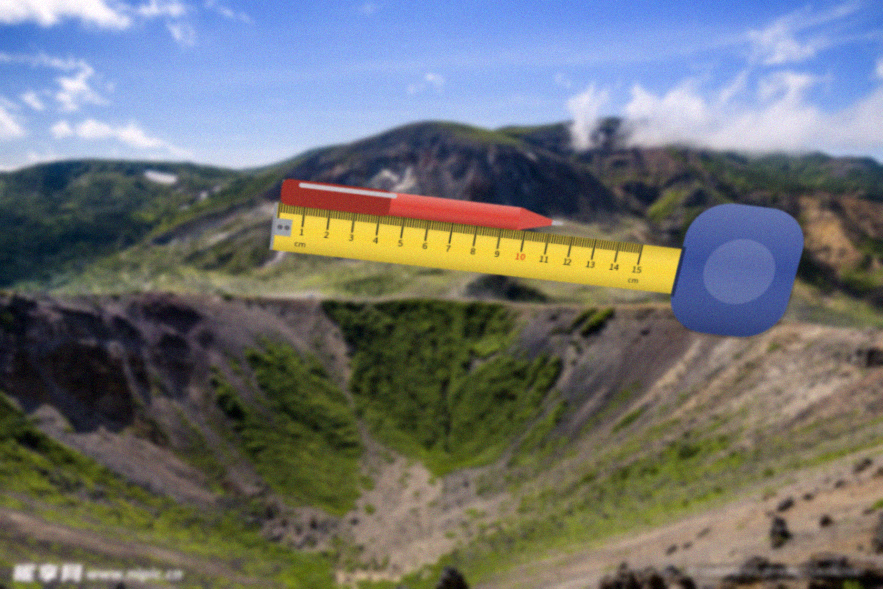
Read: 11.5,cm
